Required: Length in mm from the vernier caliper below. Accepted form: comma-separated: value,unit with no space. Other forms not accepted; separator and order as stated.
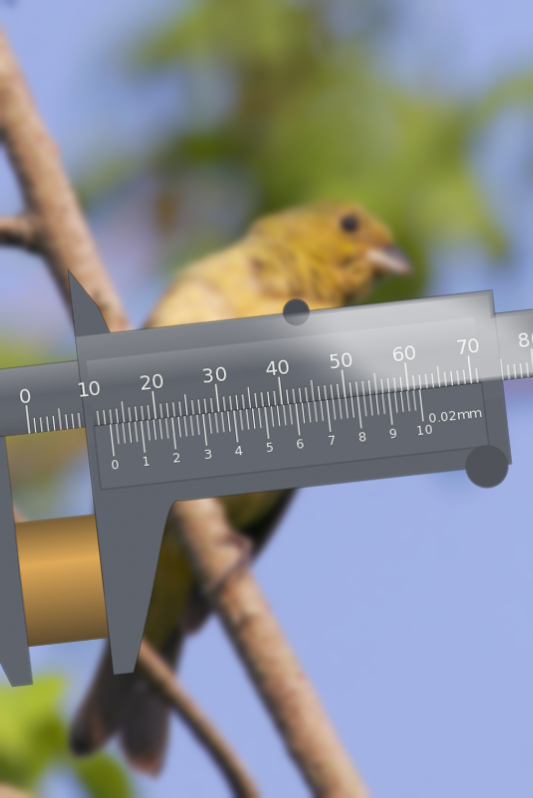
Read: 12.8,mm
